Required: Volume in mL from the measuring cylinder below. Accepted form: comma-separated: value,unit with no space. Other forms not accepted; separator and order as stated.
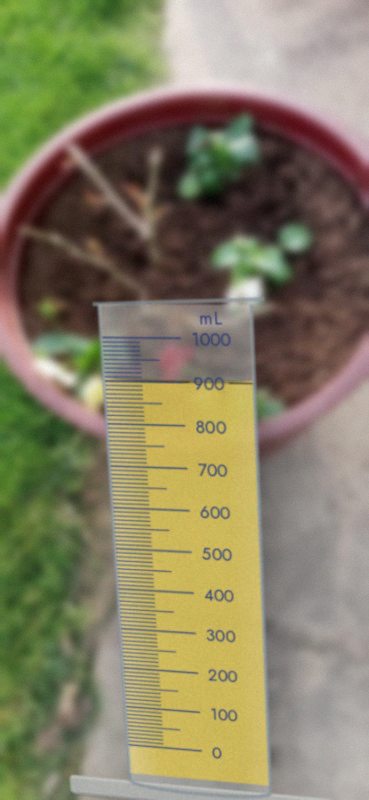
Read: 900,mL
